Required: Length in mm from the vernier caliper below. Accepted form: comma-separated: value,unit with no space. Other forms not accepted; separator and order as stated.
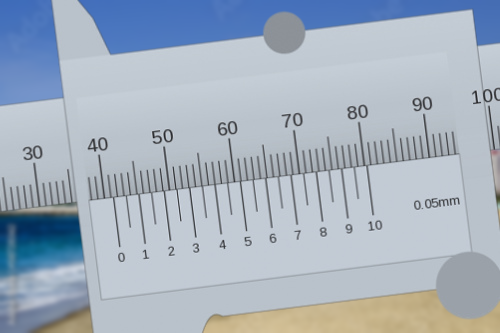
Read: 41.4,mm
